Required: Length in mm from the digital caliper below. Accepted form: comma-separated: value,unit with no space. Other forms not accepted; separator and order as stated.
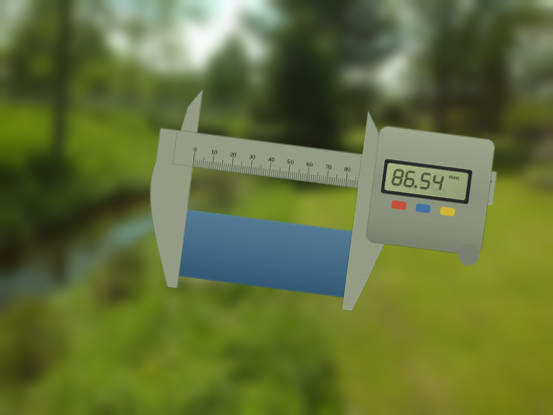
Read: 86.54,mm
